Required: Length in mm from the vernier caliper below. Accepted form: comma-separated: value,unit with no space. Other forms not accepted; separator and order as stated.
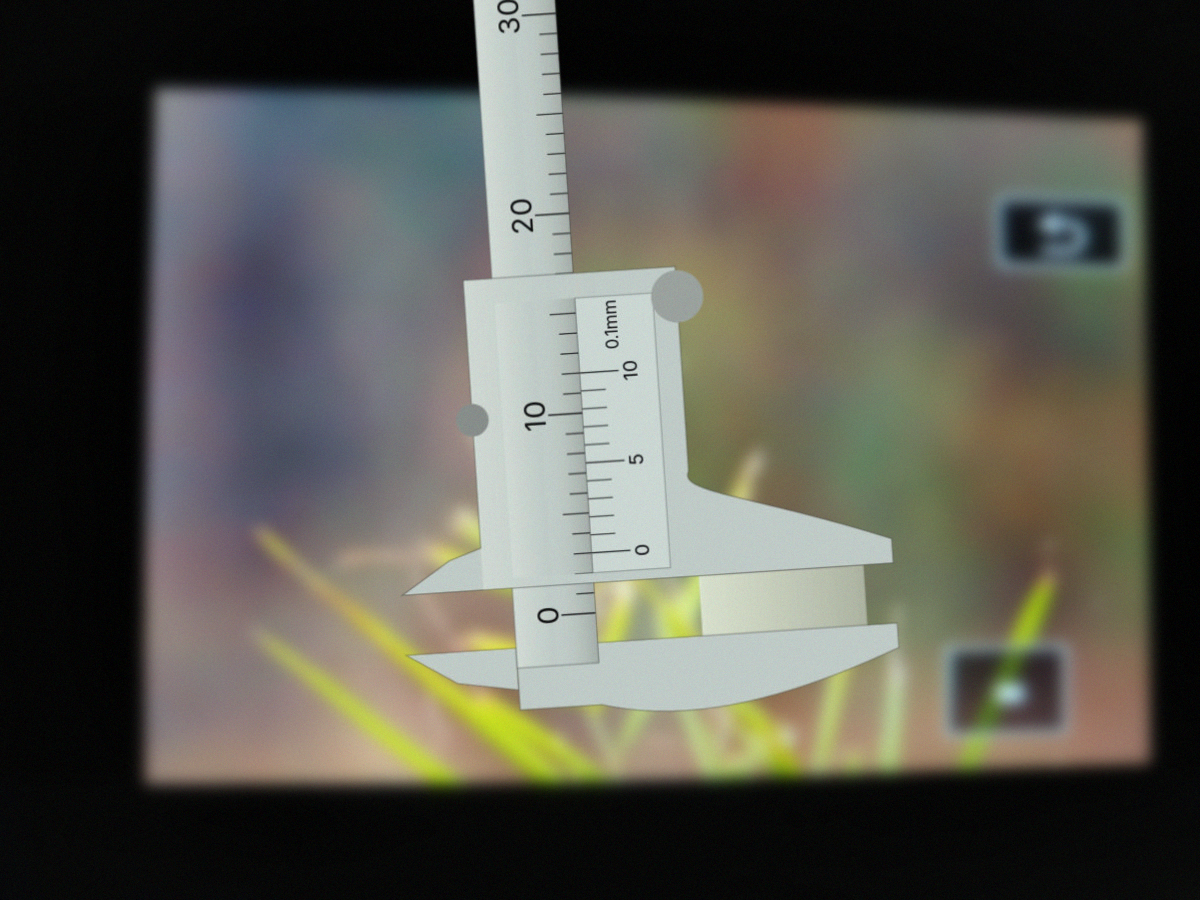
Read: 3.0,mm
